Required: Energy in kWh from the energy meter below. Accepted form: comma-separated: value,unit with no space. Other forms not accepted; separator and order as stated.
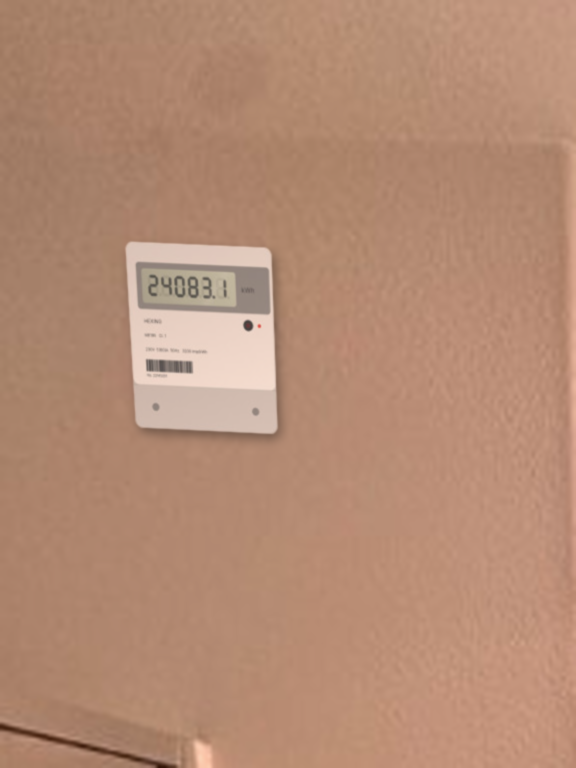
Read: 24083.1,kWh
